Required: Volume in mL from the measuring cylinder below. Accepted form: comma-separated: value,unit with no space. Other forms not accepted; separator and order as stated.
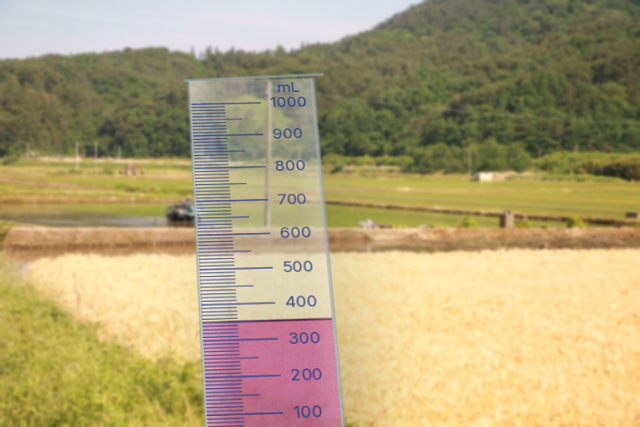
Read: 350,mL
